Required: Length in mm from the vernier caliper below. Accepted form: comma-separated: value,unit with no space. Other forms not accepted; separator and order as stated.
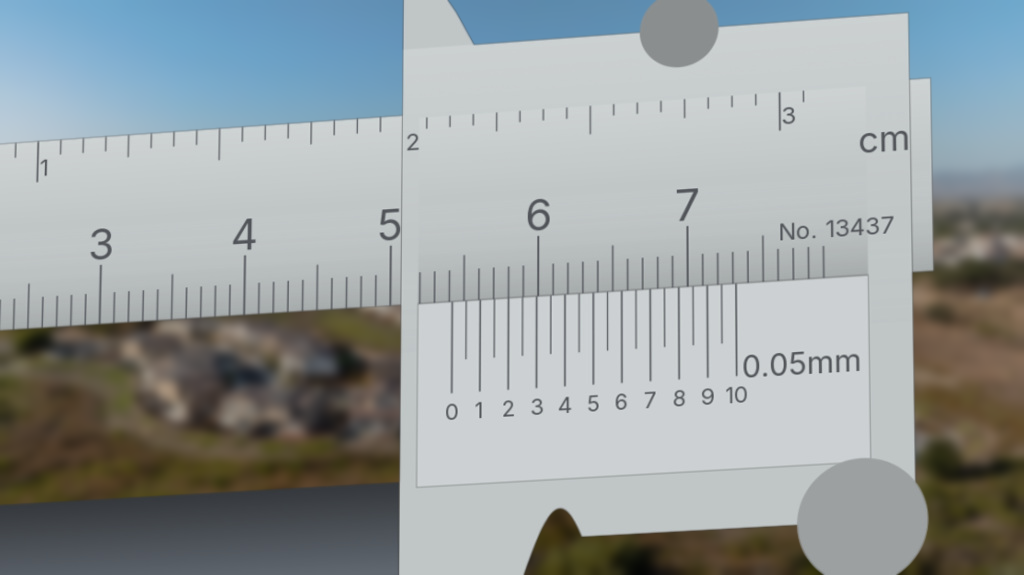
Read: 54.2,mm
